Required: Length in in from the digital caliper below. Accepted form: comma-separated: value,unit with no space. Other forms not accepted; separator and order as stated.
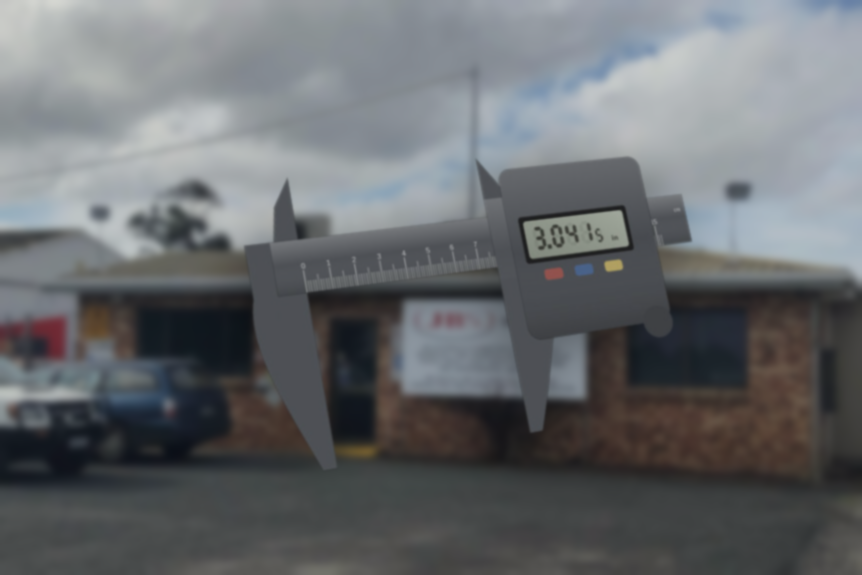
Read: 3.0415,in
